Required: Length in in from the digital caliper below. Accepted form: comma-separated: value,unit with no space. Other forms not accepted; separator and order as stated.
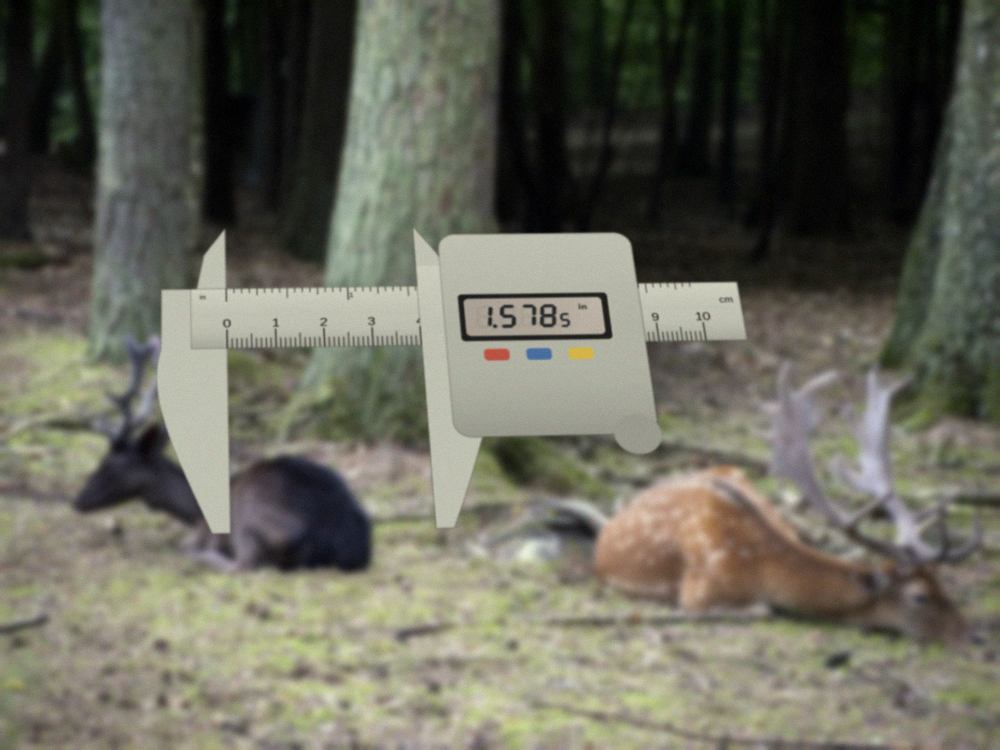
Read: 1.5785,in
